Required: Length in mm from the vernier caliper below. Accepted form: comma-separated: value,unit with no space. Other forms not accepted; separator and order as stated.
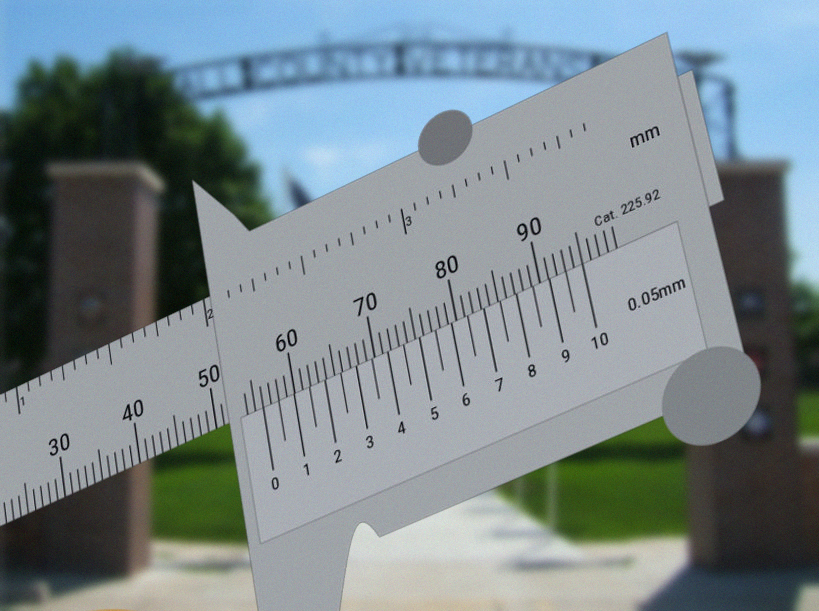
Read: 56.0,mm
